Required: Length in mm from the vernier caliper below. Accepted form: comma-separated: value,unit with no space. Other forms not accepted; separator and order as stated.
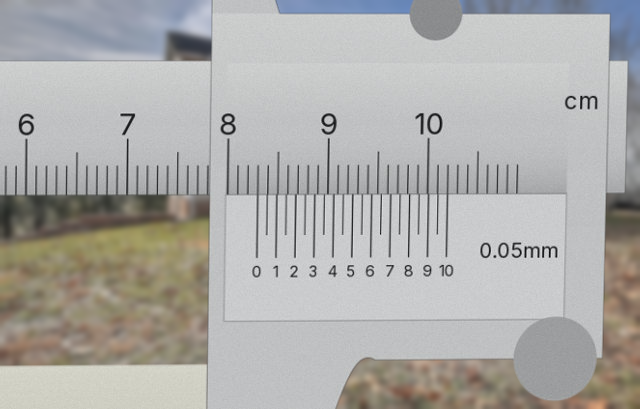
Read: 83.0,mm
